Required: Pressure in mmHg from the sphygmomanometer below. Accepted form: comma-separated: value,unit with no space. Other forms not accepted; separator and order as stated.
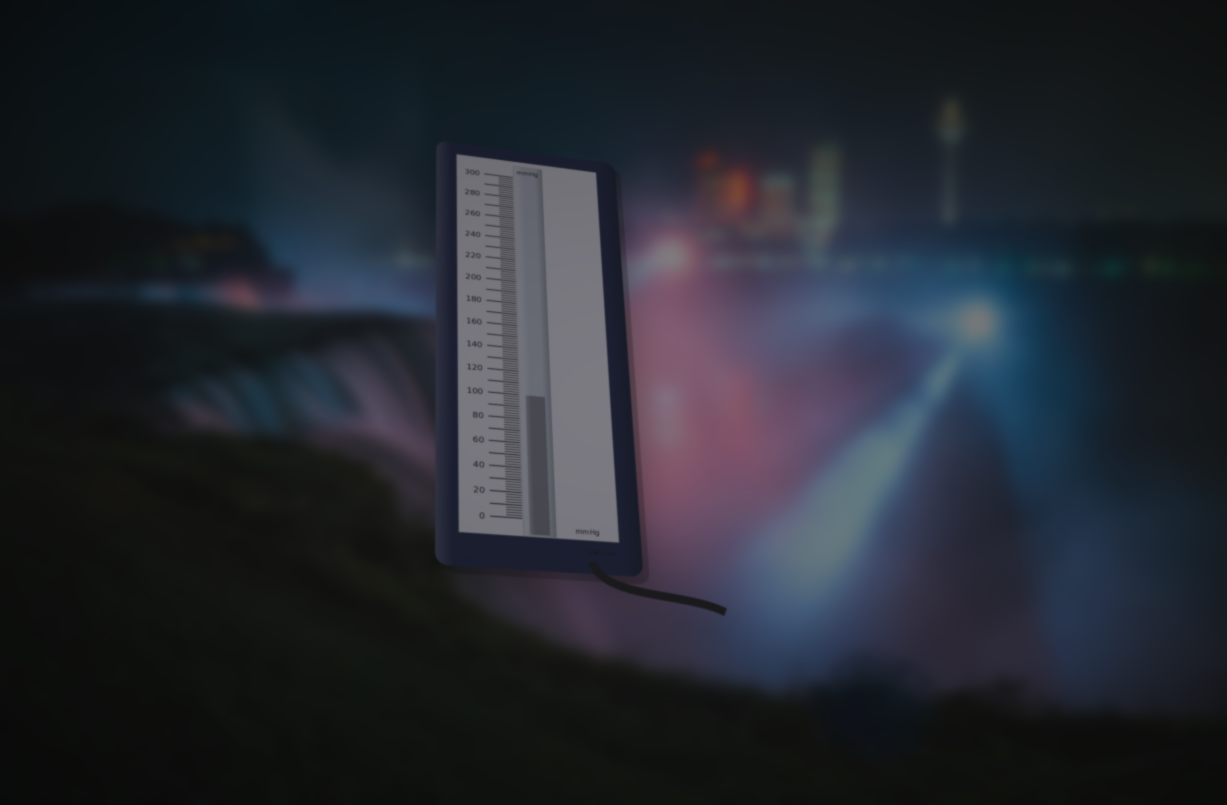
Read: 100,mmHg
